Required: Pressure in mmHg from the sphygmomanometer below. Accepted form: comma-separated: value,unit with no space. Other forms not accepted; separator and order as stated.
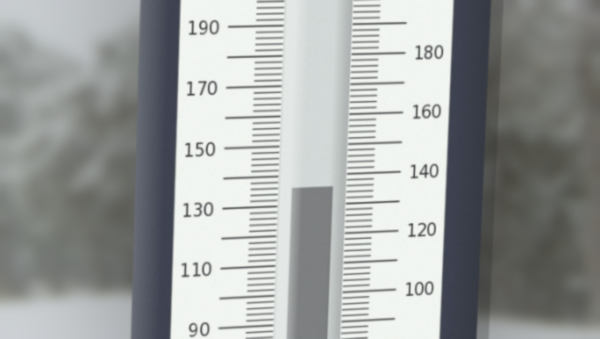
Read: 136,mmHg
